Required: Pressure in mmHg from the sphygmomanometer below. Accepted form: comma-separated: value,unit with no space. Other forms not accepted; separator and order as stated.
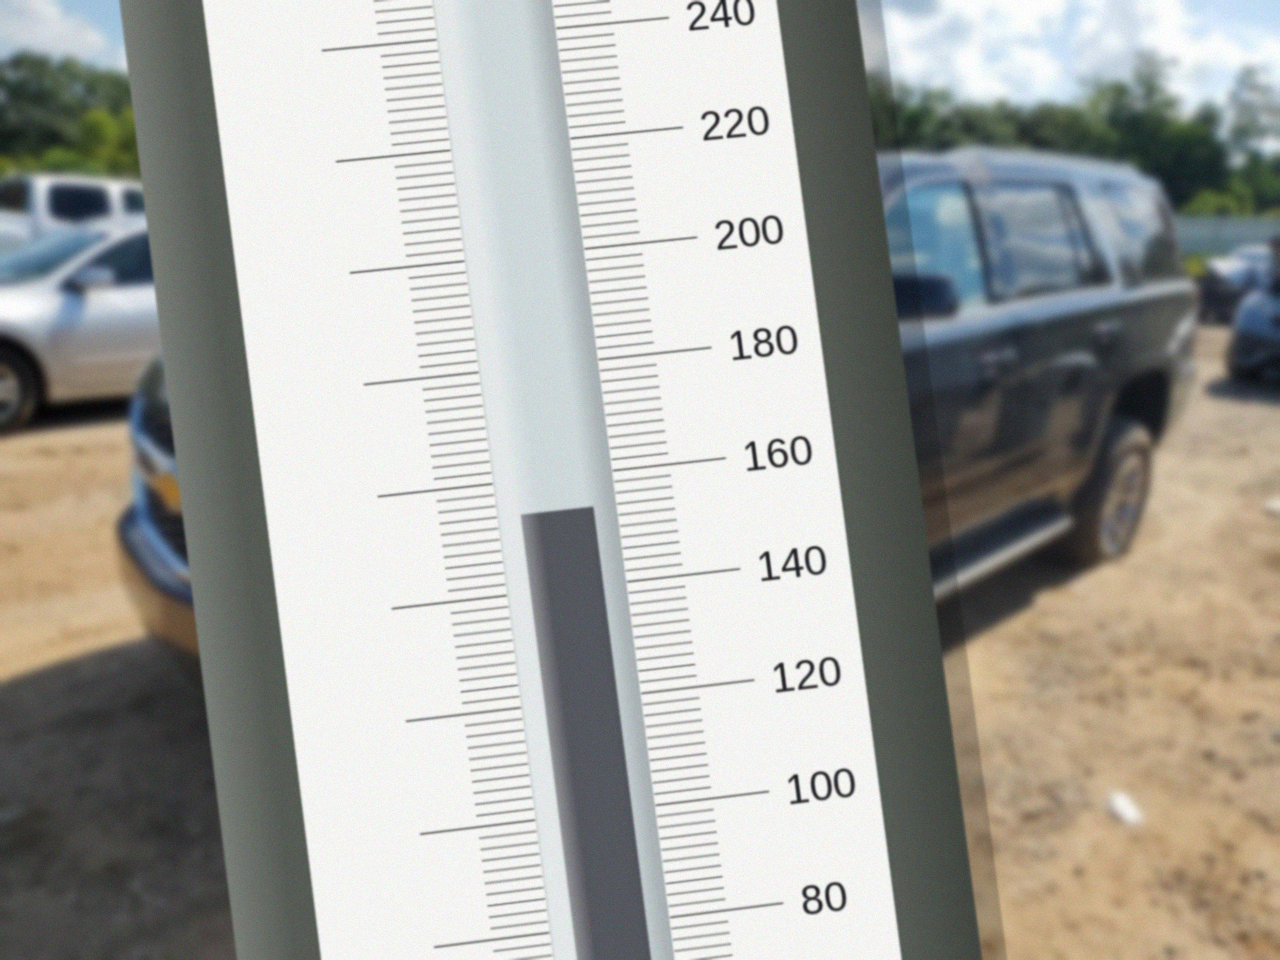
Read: 154,mmHg
